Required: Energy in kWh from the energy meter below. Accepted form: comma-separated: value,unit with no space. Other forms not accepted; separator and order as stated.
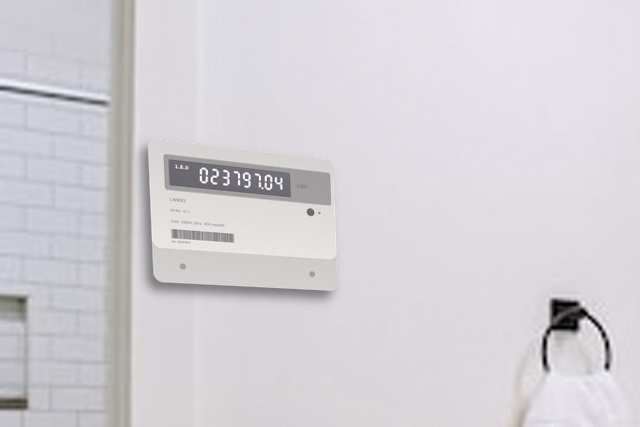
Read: 23797.04,kWh
